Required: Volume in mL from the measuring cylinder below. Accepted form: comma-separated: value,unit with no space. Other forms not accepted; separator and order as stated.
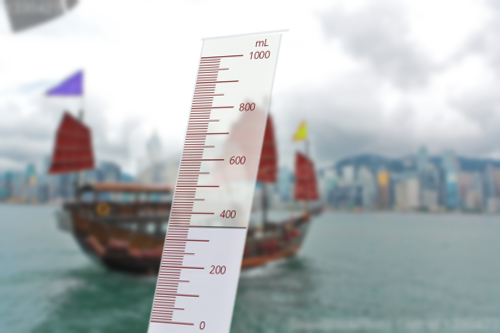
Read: 350,mL
